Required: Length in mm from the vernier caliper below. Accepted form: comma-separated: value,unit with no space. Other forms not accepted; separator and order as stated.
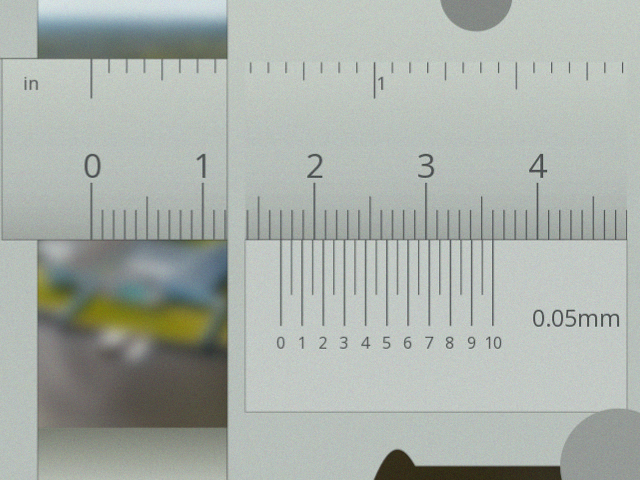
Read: 17.0,mm
